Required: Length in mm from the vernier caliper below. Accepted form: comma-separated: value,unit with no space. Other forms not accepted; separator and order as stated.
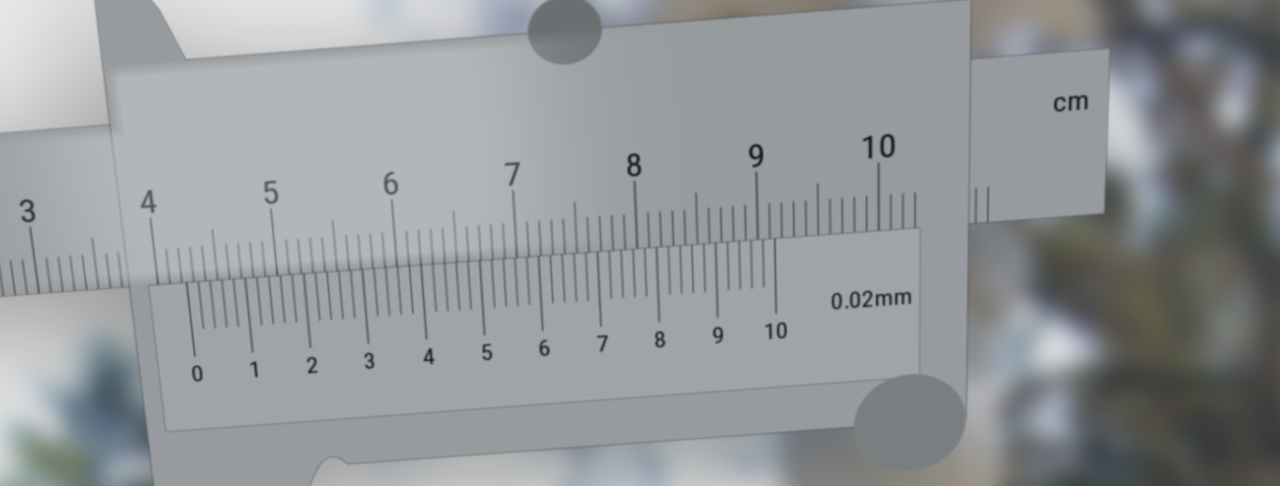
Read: 42.4,mm
